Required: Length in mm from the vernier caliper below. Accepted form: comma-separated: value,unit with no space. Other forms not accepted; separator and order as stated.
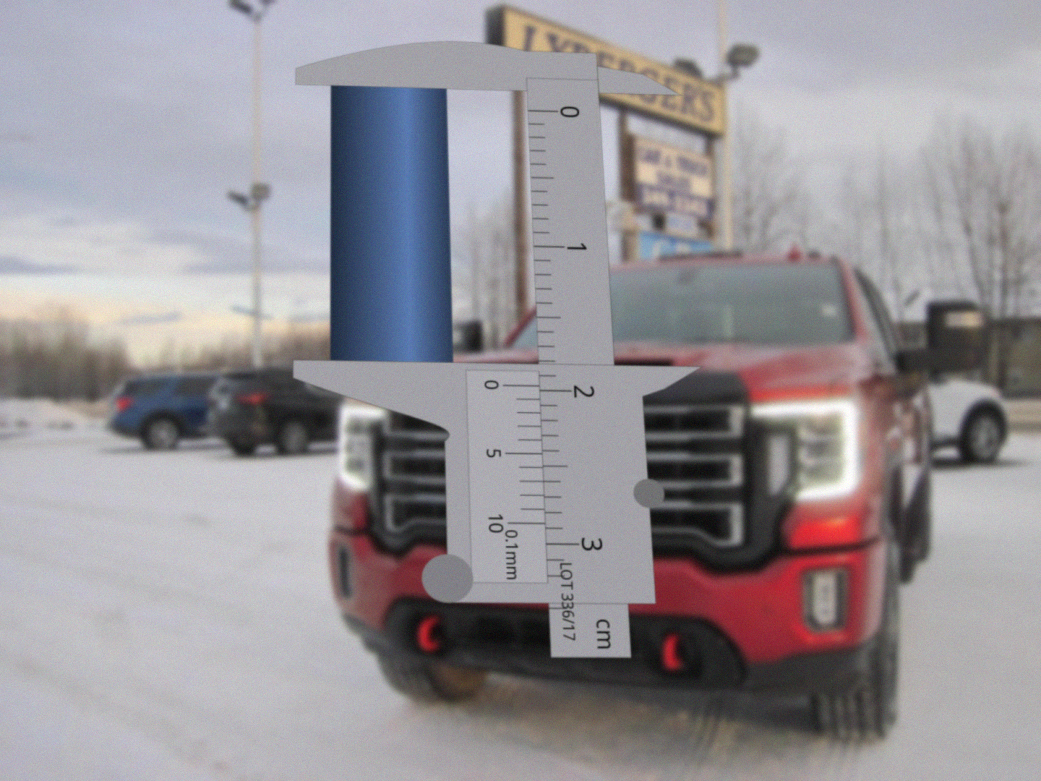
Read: 19.7,mm
